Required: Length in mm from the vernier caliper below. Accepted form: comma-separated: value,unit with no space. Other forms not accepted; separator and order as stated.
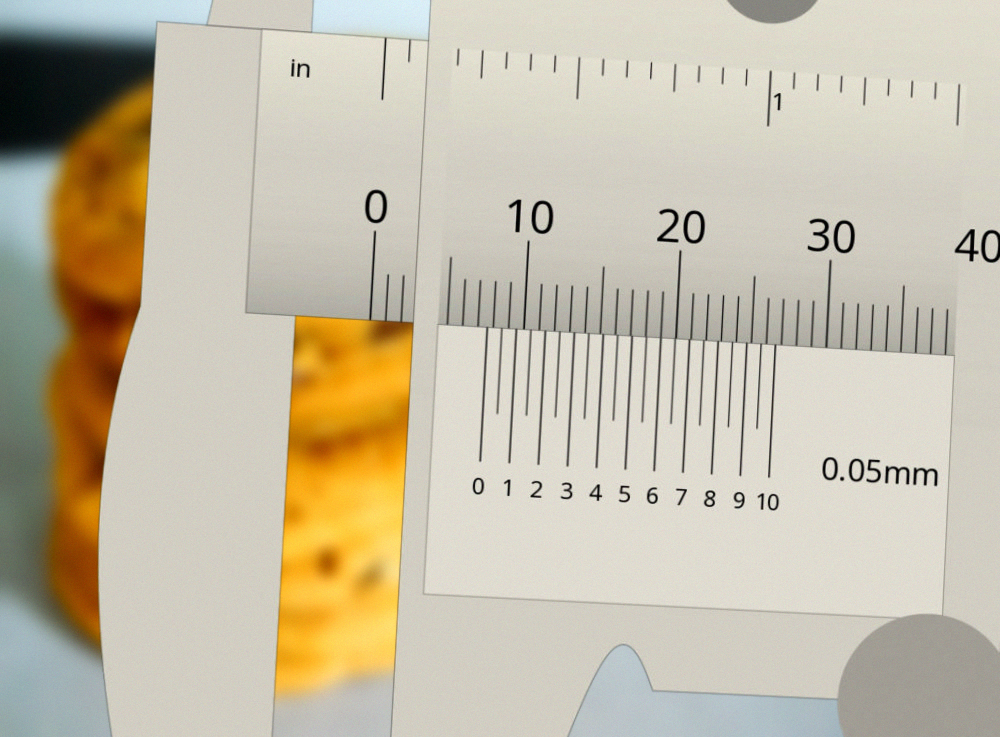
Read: 7.6,mm
